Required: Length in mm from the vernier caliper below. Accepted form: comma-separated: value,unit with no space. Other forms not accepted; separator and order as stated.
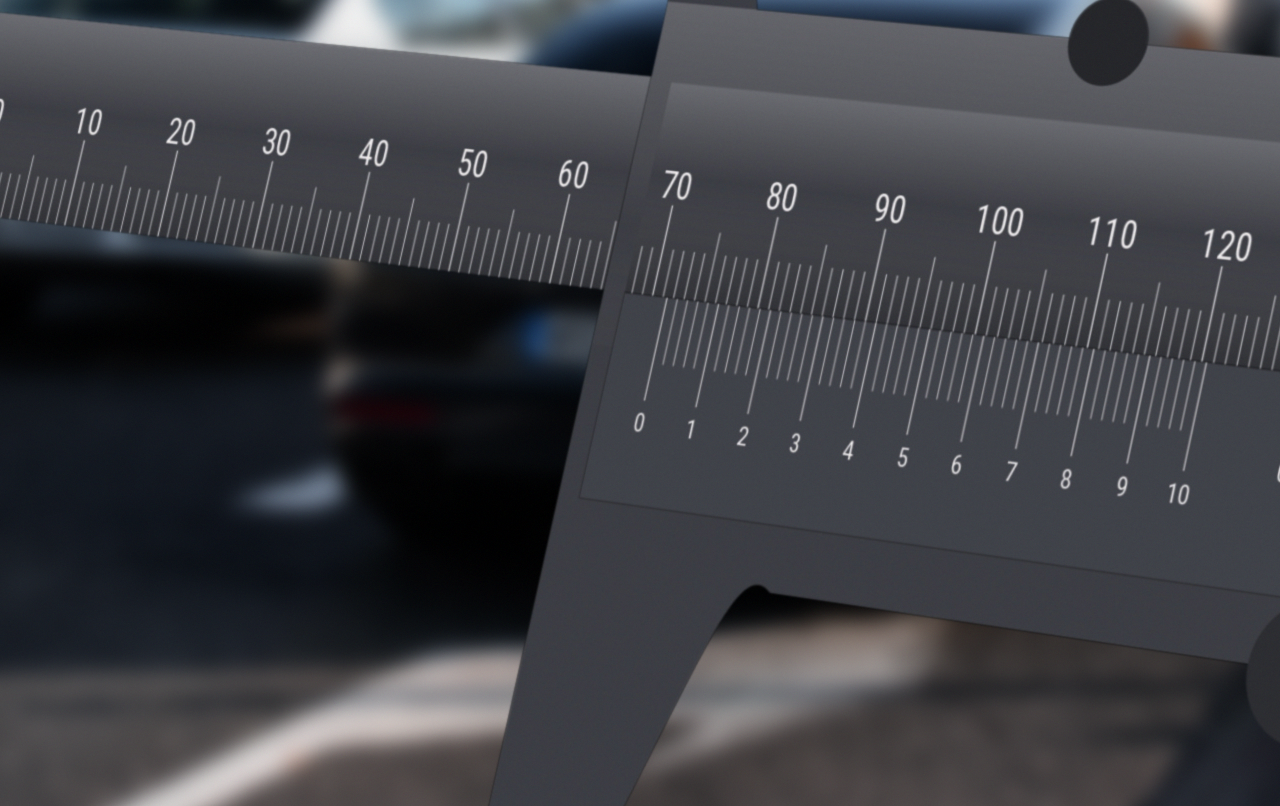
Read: 71.4,mm
